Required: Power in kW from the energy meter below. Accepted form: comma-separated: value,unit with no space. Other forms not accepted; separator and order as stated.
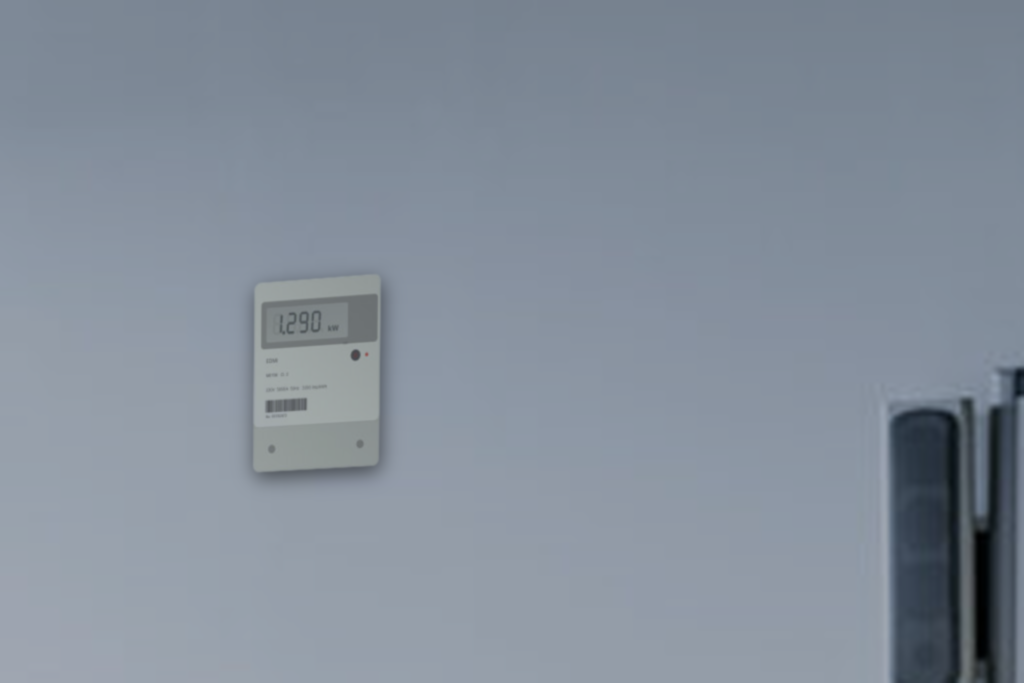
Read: 1.290,kW
